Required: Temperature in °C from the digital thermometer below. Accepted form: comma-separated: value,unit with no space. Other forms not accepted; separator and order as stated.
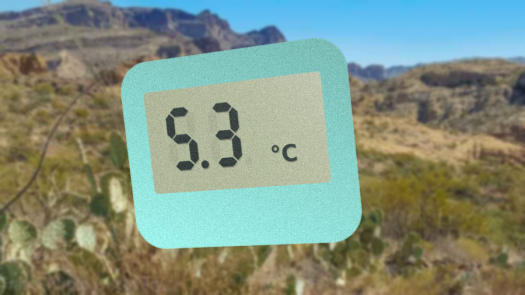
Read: 5.3,°C
